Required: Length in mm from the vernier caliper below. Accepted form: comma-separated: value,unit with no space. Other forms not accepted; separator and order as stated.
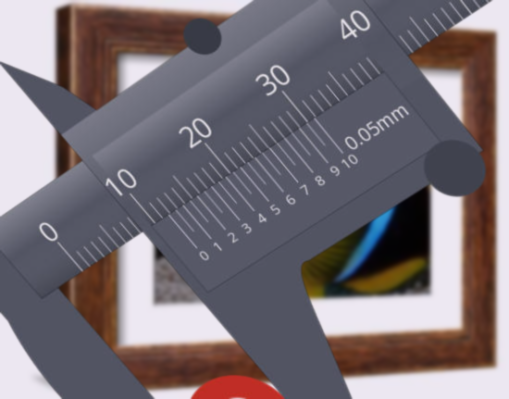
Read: 11.8,mm
